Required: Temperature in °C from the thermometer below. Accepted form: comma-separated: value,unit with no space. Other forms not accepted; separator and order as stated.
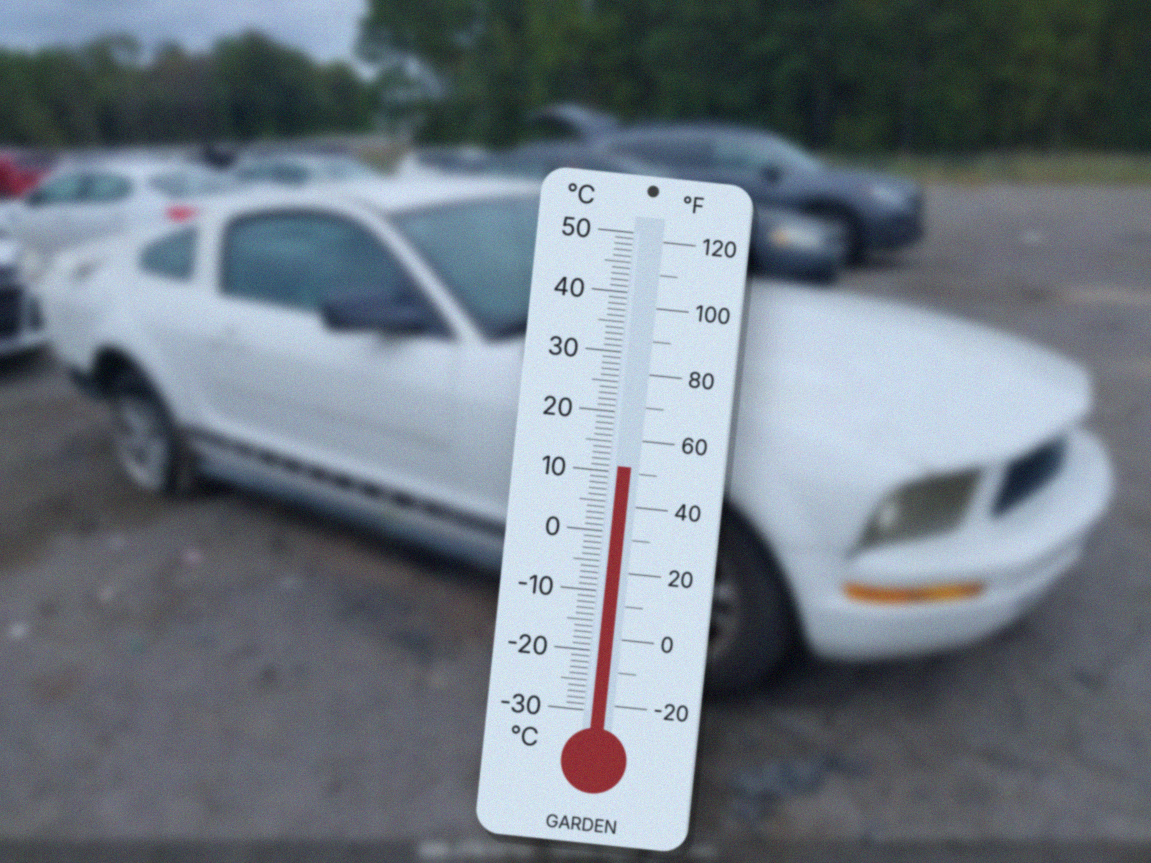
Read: 11,°C
